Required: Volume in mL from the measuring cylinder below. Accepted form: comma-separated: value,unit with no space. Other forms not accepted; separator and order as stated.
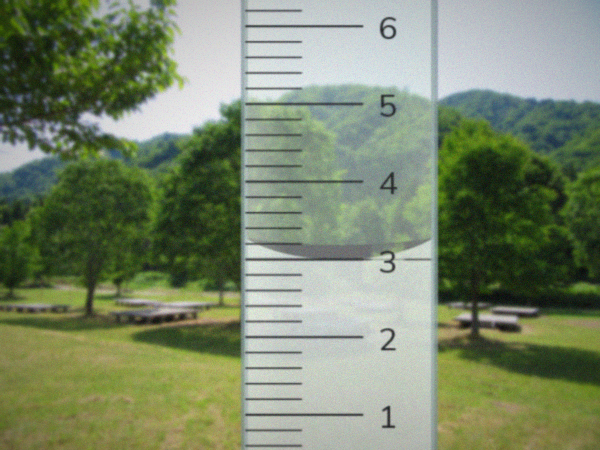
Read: 3,mL
